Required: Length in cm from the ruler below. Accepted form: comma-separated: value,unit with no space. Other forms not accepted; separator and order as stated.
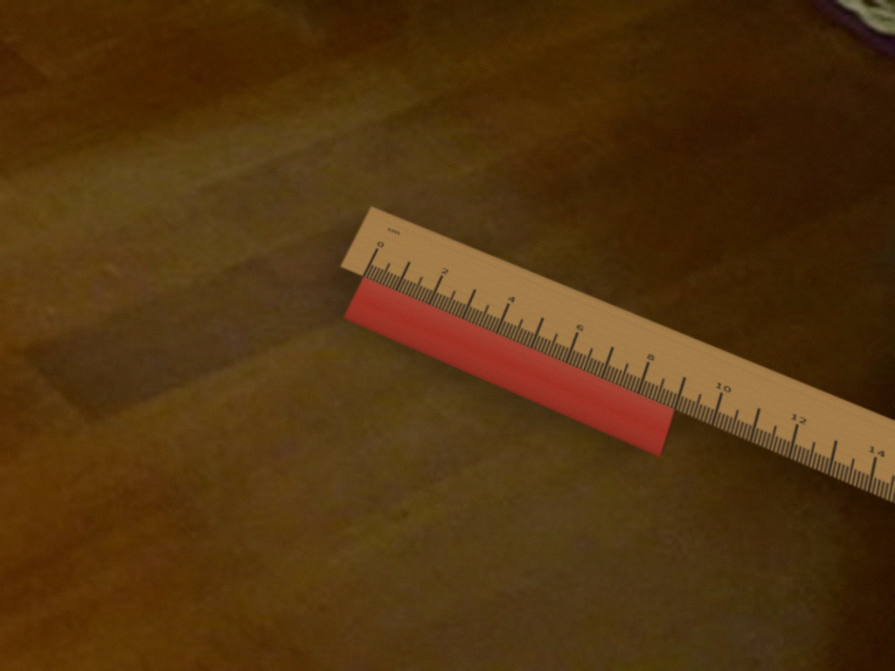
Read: 9,cm
